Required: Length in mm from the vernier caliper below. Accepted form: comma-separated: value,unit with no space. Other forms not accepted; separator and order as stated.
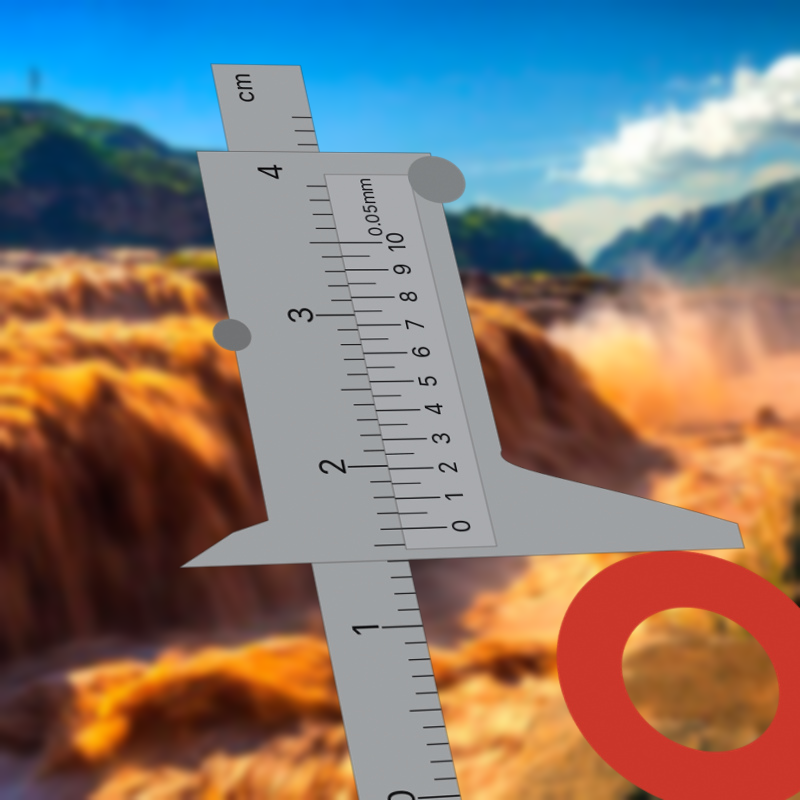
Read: 16.0,mm
